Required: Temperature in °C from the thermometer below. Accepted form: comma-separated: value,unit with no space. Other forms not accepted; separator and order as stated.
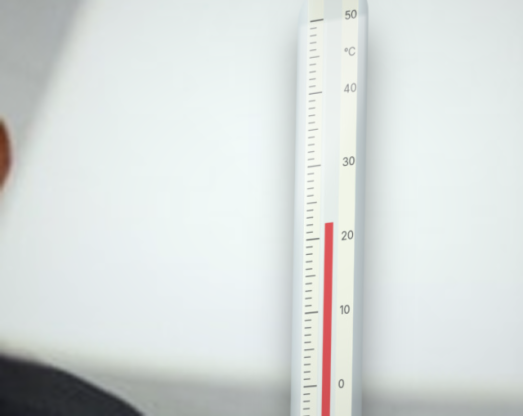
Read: 22,°C
